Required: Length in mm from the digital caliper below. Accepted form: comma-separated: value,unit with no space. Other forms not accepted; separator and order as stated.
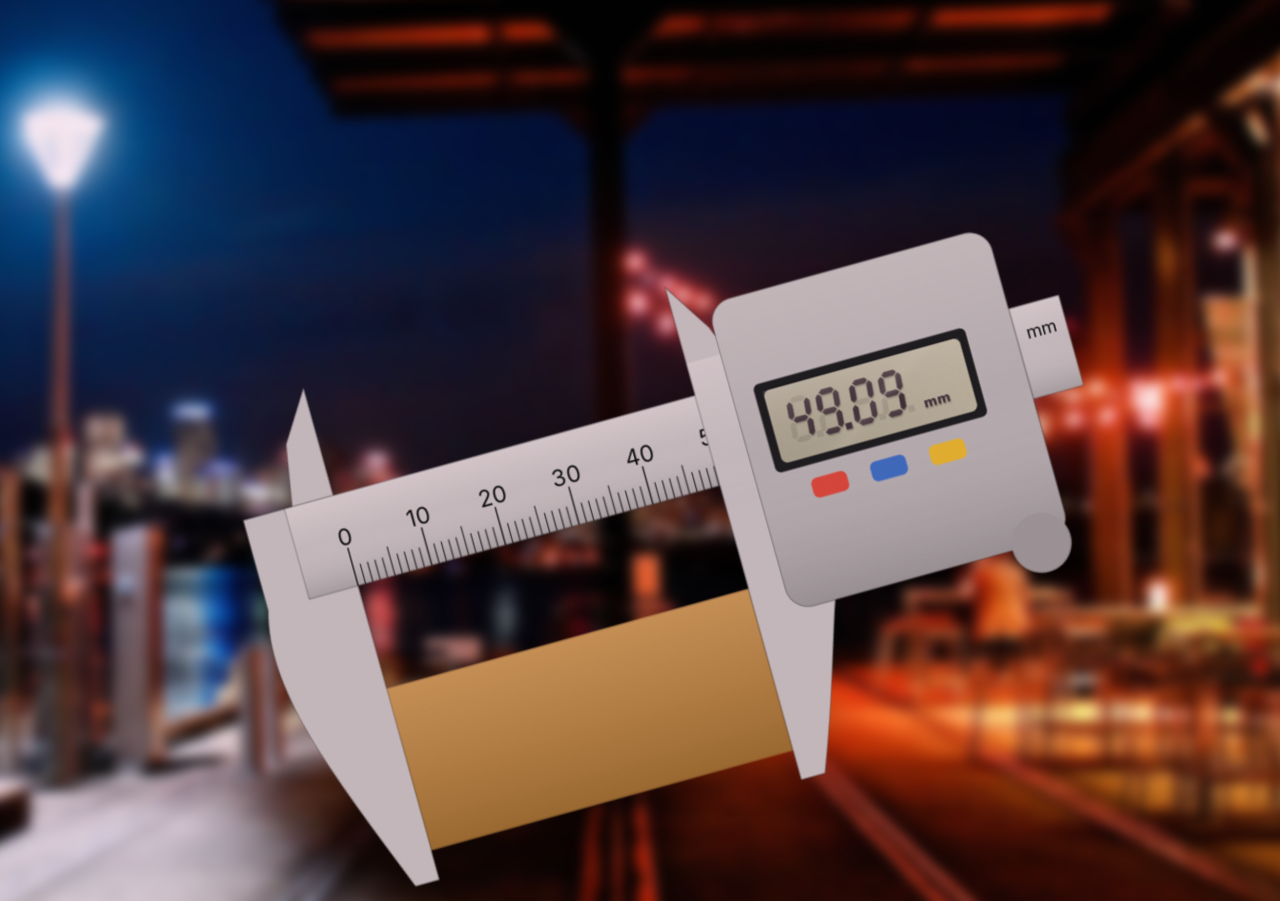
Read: 49.09,mm
